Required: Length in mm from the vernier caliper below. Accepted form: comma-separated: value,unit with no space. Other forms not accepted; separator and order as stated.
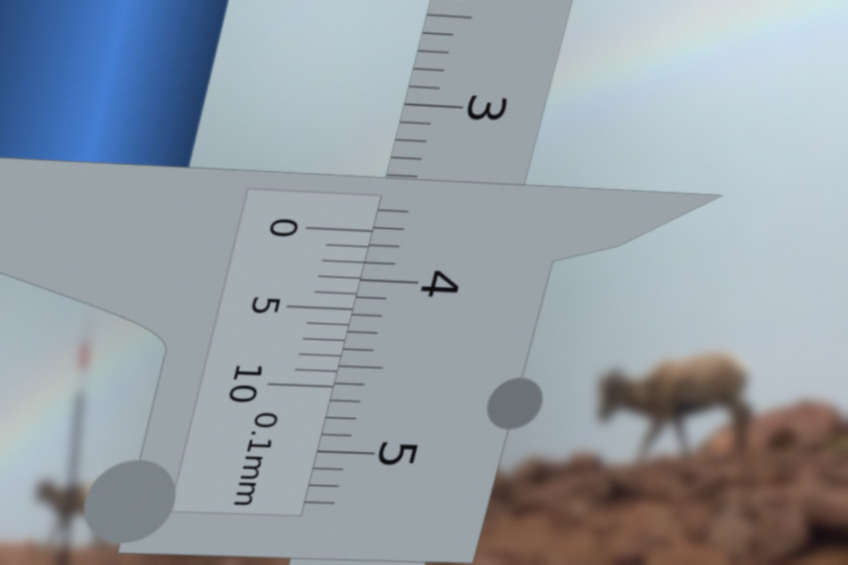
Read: 37.2,mm
